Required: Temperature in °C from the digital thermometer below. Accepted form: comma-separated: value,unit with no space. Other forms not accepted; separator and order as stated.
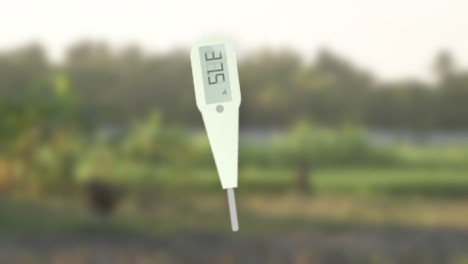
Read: 37.5,°C
